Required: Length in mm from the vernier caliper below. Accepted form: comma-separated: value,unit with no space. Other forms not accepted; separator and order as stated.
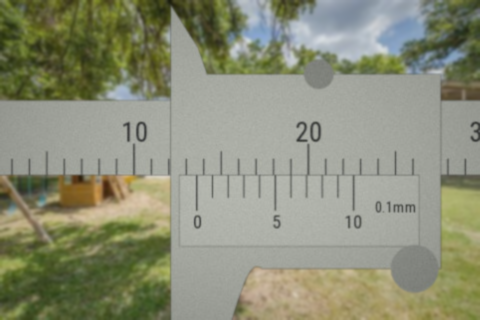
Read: 13.6,mm
